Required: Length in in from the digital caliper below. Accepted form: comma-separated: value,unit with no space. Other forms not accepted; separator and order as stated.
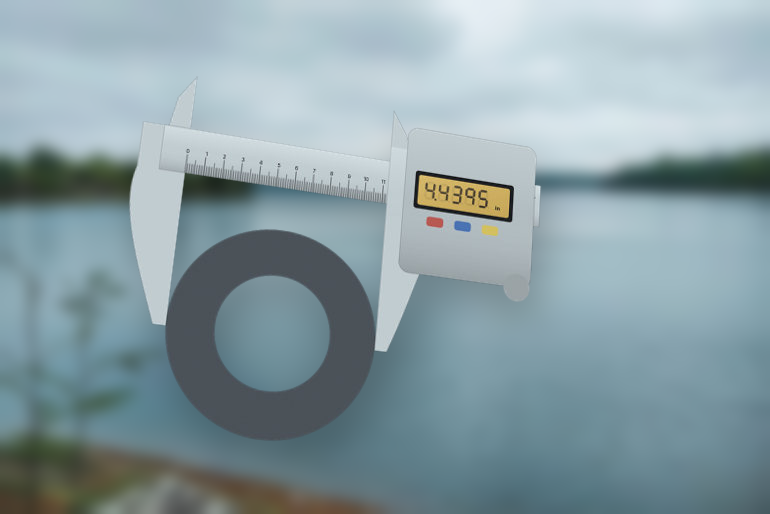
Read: 4.4395,in
